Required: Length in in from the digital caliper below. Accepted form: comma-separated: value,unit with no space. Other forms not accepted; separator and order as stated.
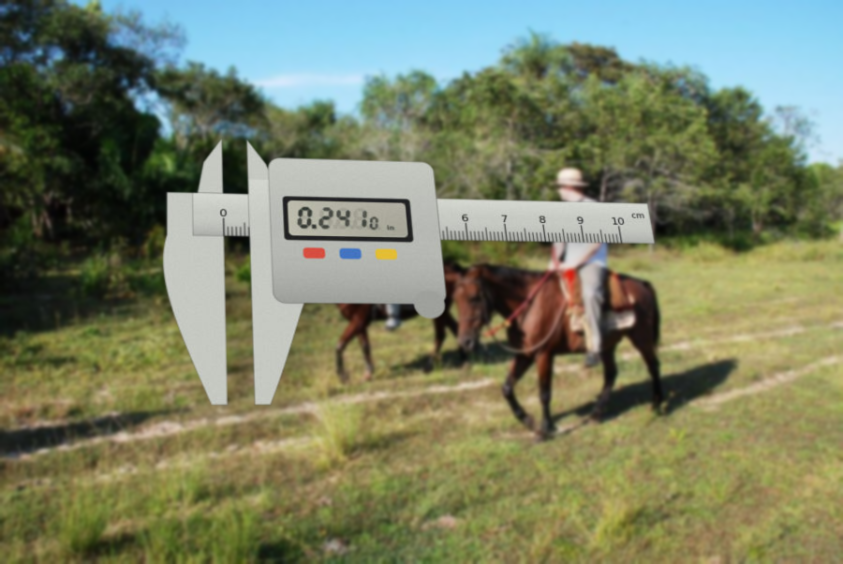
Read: 0.2410,in
